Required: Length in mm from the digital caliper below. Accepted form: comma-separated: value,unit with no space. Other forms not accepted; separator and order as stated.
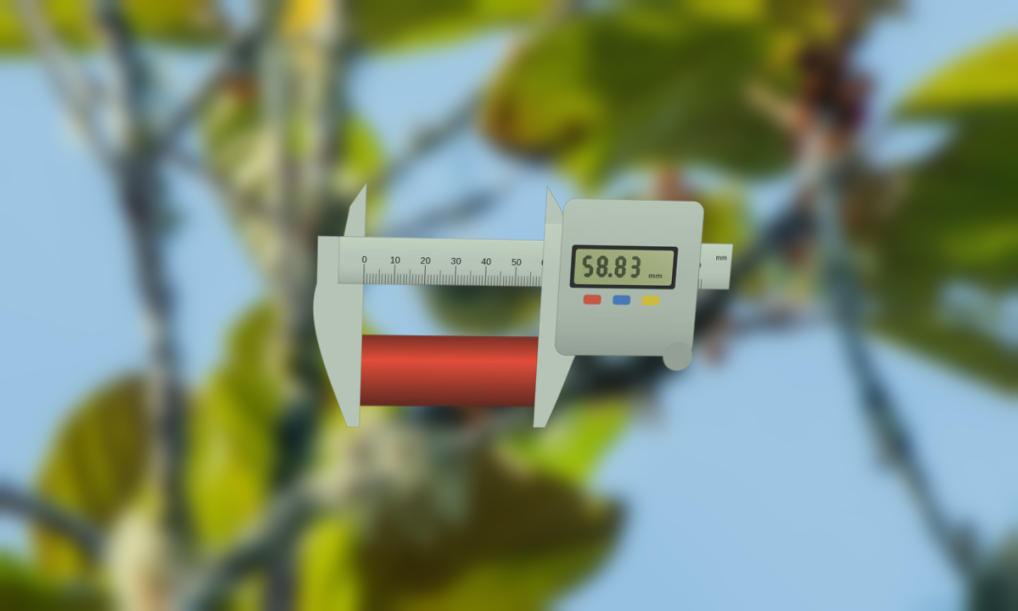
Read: 58.83,mm
